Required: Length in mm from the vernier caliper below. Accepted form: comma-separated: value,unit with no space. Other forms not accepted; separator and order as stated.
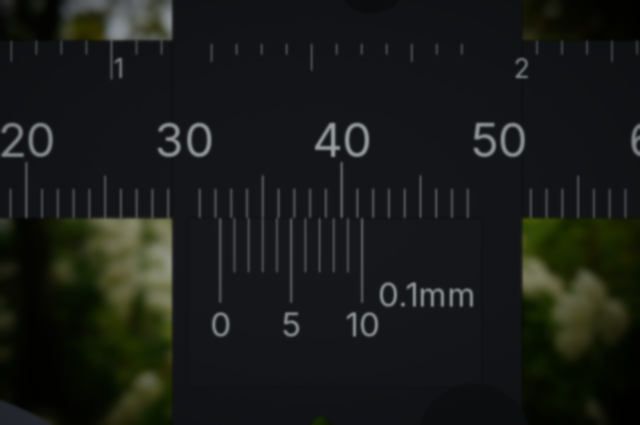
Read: 32.3,mm
